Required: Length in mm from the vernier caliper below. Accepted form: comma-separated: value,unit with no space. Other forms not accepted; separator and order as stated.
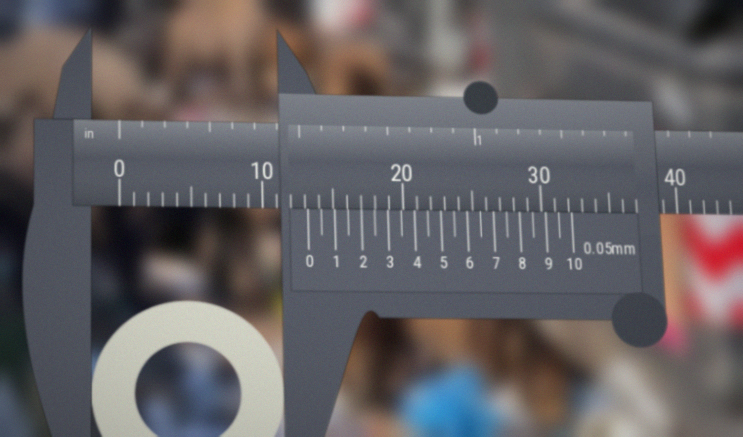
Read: 13.2,mm
